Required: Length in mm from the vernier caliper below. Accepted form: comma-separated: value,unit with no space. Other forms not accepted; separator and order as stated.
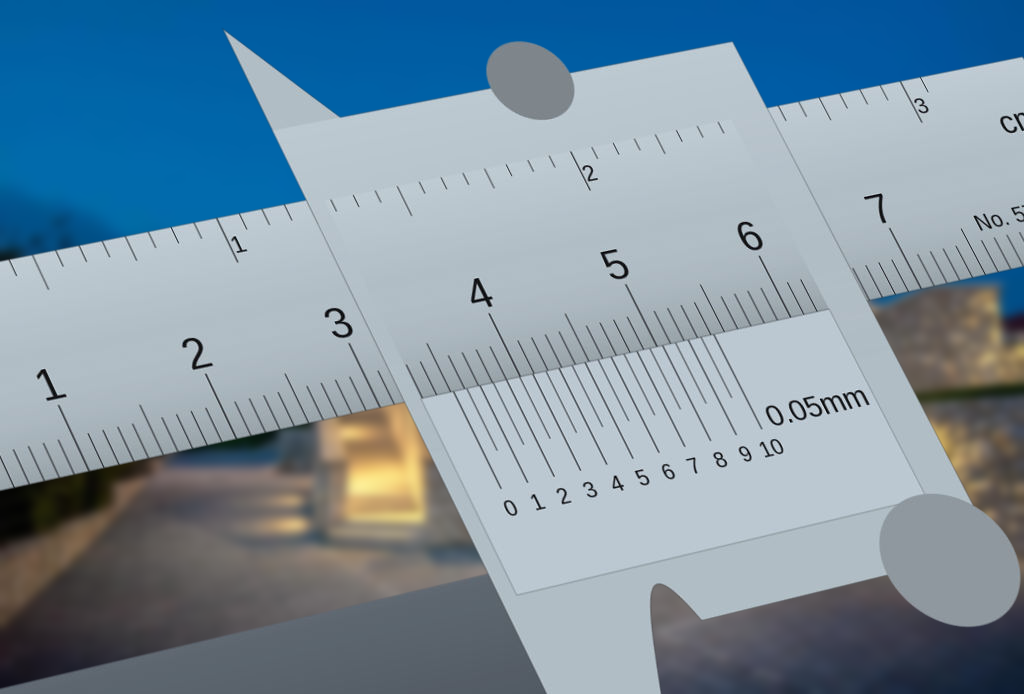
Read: 35.2,mm
